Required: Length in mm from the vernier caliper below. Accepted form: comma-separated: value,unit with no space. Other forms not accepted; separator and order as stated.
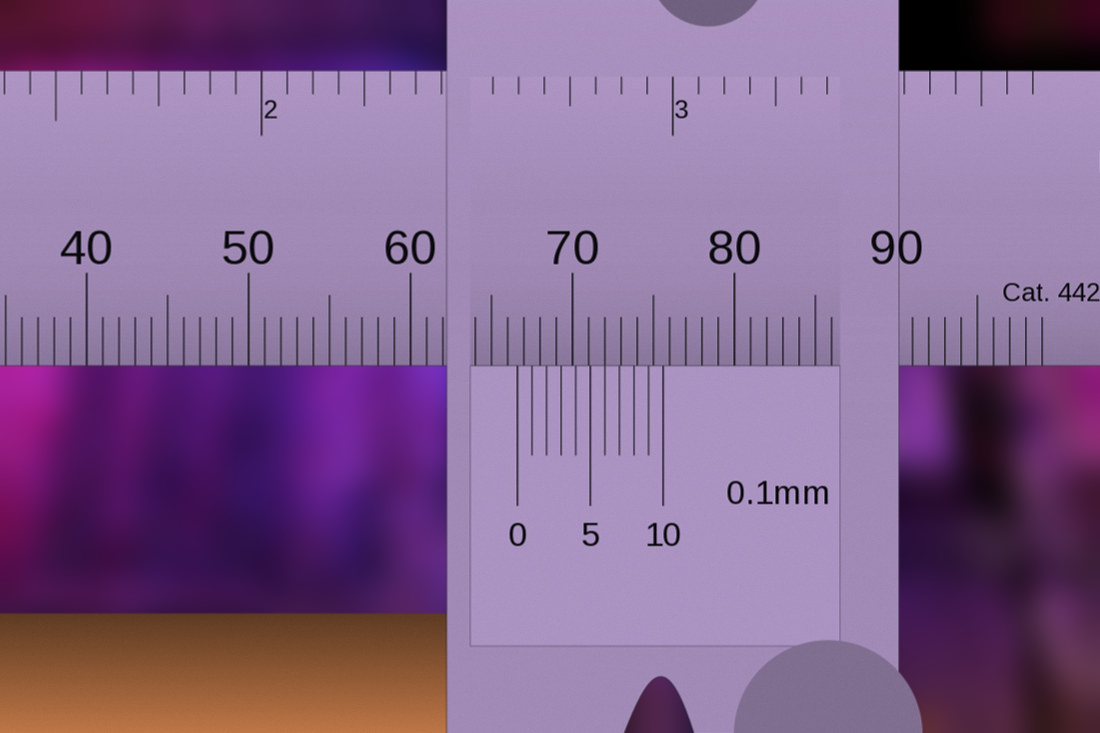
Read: 66.6,mm
